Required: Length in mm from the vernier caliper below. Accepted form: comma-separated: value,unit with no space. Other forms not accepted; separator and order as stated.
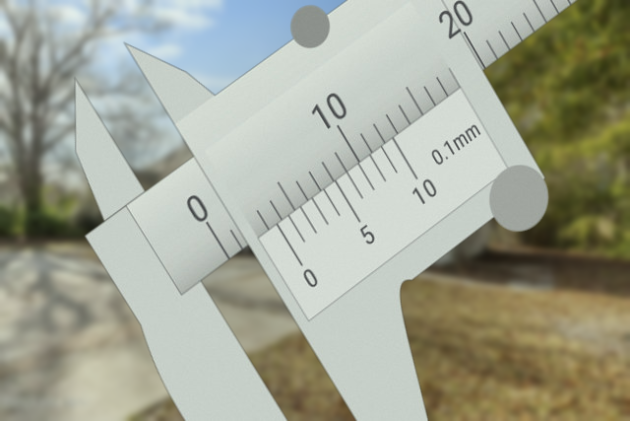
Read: 3.6,mm
